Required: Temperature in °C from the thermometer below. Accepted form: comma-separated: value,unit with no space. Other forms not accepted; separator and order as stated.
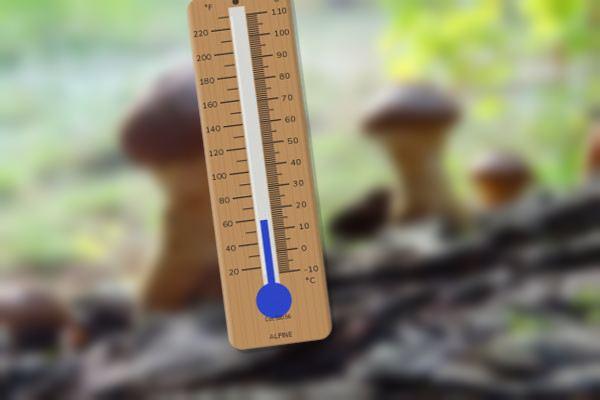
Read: 15,°C
